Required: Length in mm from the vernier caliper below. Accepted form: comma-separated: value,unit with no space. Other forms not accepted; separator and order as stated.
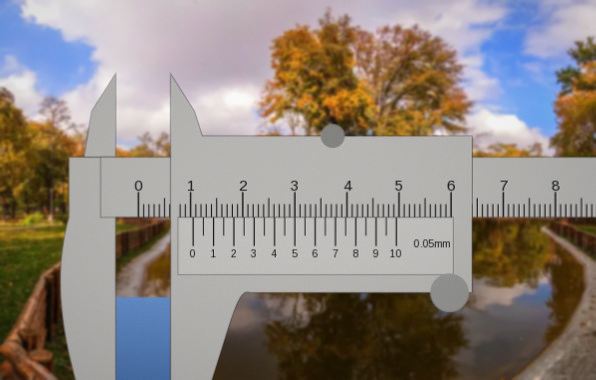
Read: 10.5,mm
